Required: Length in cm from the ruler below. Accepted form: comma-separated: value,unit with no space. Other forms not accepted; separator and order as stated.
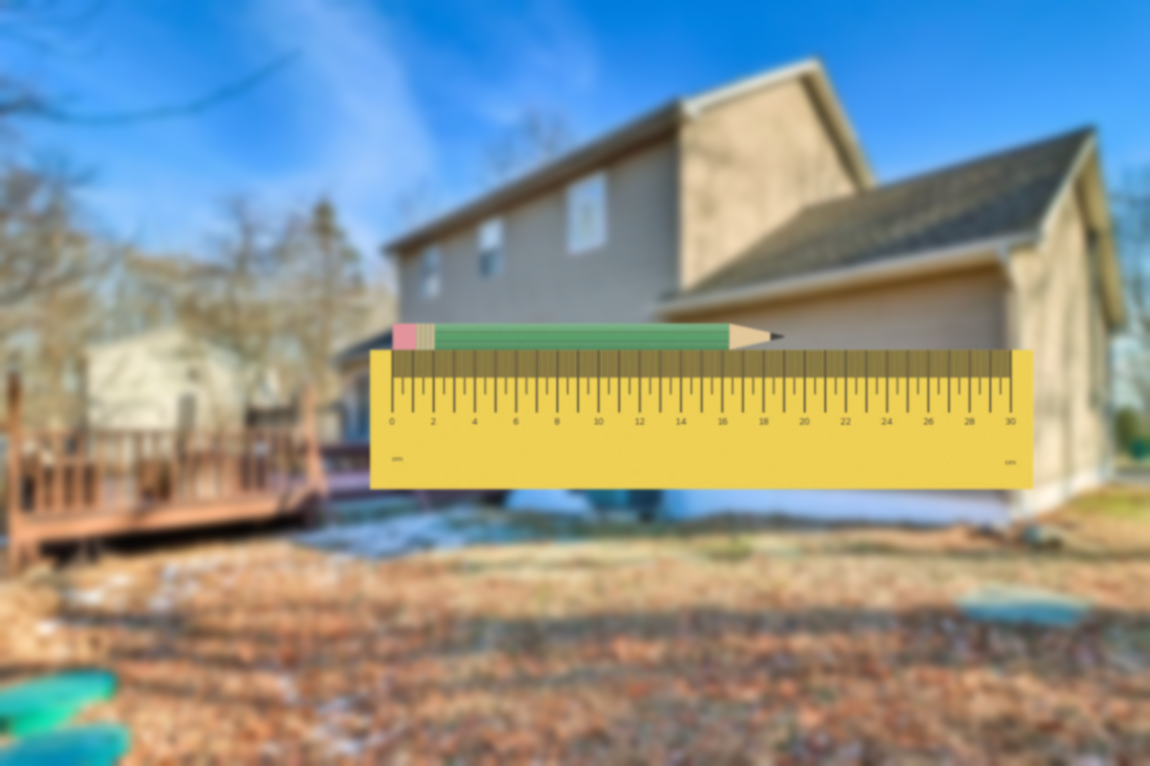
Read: 19,cm
